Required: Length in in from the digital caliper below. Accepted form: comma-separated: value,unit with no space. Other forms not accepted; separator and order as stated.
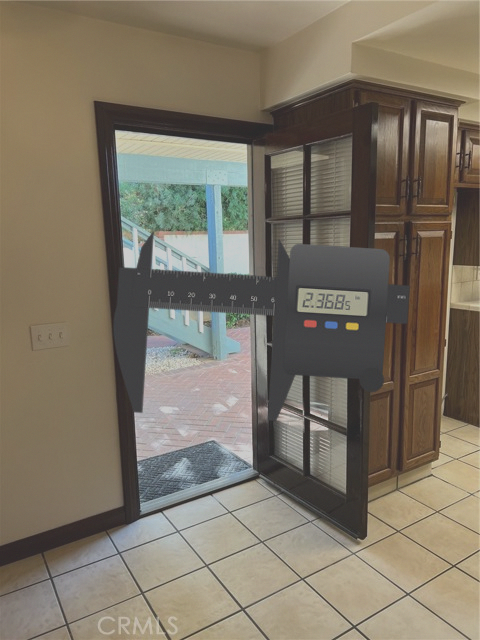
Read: 2.3685,in
